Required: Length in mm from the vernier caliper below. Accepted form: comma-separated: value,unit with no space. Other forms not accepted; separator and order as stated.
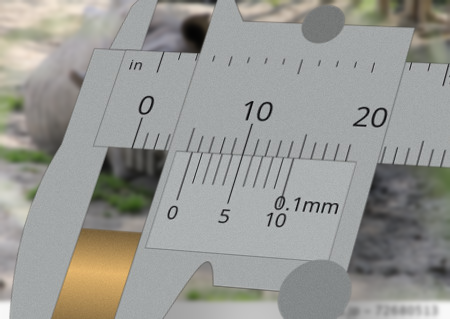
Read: 5.5,mm
